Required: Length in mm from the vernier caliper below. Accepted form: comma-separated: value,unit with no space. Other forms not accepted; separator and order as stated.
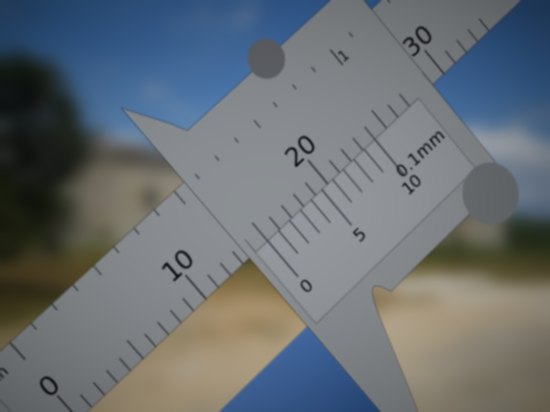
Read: 15.0,mm
